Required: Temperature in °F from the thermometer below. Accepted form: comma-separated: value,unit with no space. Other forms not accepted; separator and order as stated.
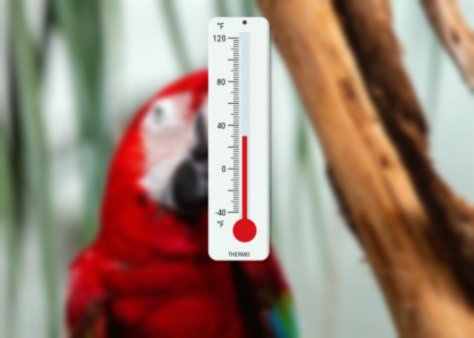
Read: 30,°F
